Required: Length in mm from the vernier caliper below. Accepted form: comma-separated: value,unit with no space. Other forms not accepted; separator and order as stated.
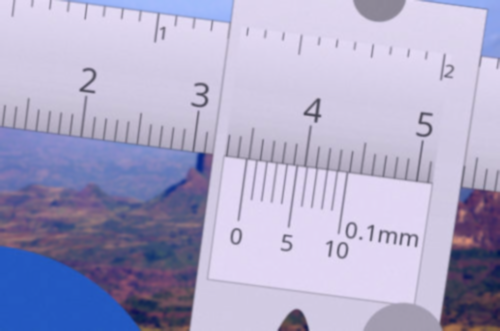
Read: 34.8,mm
